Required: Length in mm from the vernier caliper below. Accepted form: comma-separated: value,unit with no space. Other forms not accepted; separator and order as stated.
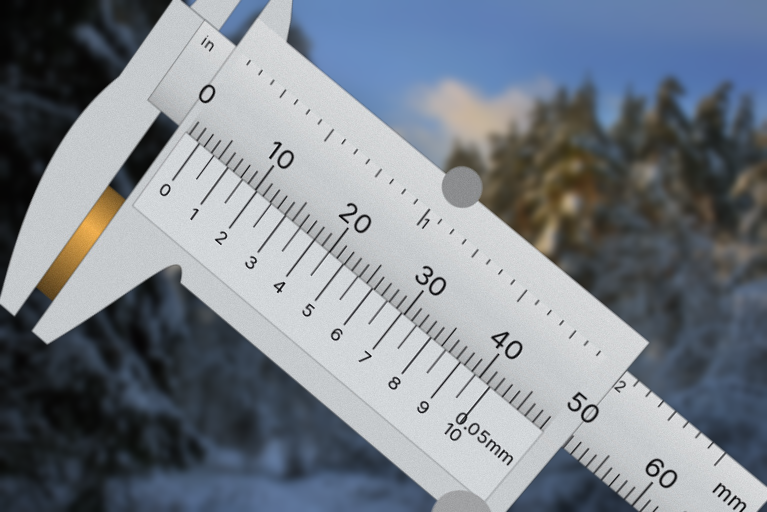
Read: 2.4,mm
